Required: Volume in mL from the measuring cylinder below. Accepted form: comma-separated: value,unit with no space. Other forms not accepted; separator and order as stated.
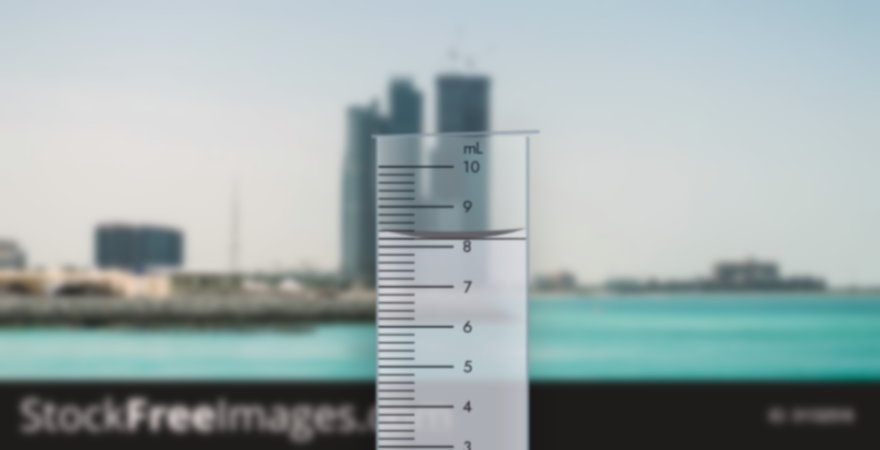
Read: 8.2,mL
